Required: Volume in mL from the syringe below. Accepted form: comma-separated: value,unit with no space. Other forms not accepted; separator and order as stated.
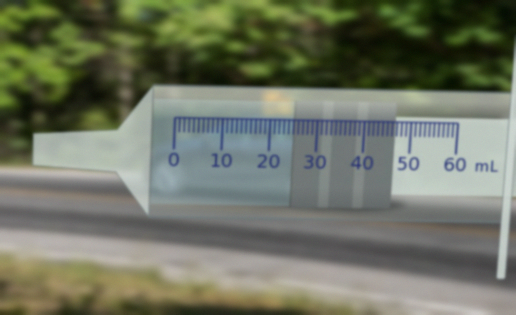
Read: 25,mL
